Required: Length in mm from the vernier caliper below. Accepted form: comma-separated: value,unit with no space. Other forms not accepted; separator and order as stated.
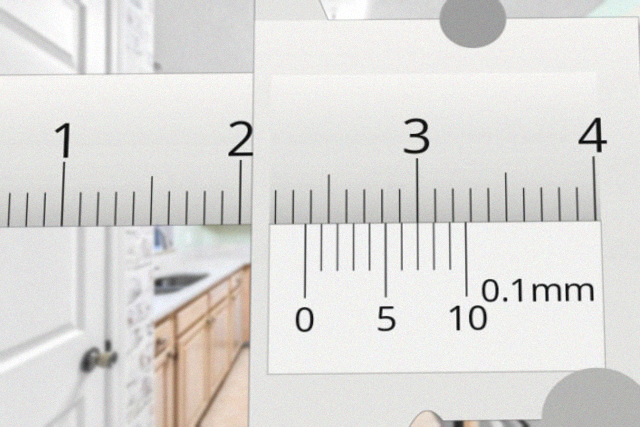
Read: 23.7,mm
